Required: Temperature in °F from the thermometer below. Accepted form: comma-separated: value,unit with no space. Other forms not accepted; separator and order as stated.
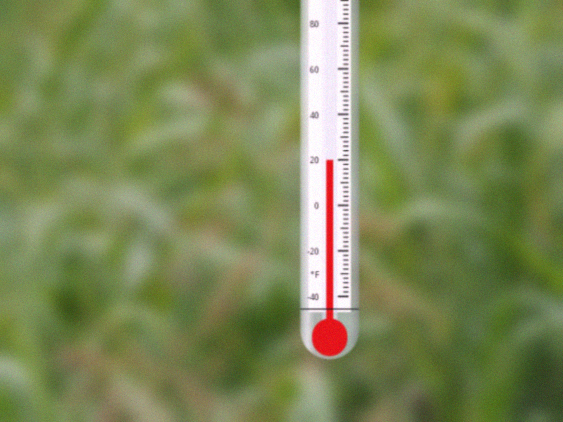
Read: 20,°F
